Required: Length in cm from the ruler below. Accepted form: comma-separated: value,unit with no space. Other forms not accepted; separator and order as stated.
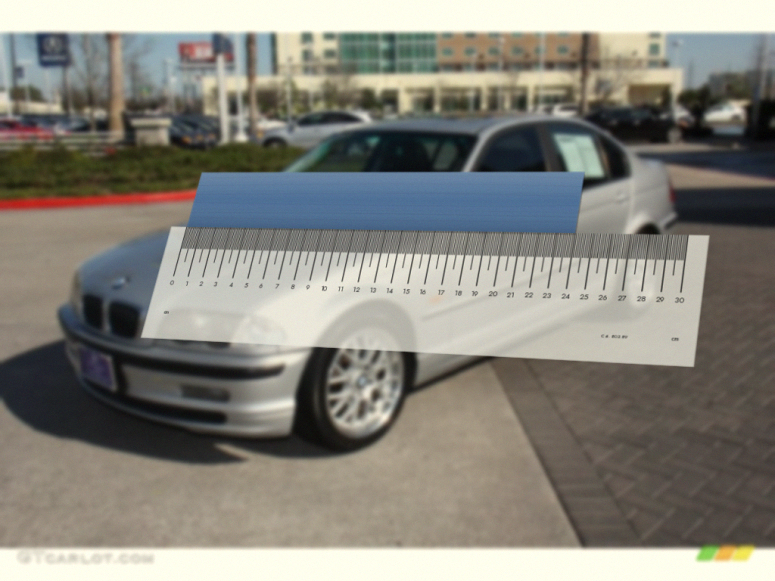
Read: 24,cm
